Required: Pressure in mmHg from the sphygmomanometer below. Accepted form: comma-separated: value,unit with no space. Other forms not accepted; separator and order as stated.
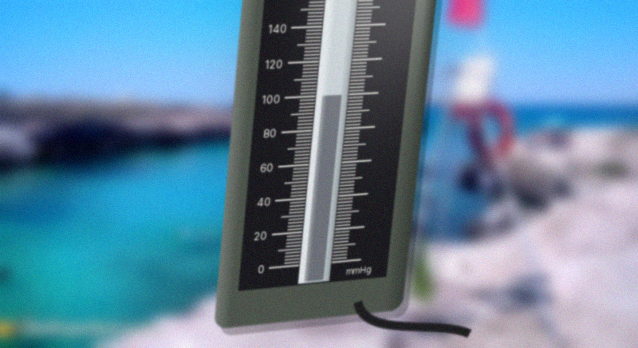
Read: 100,mmHg
